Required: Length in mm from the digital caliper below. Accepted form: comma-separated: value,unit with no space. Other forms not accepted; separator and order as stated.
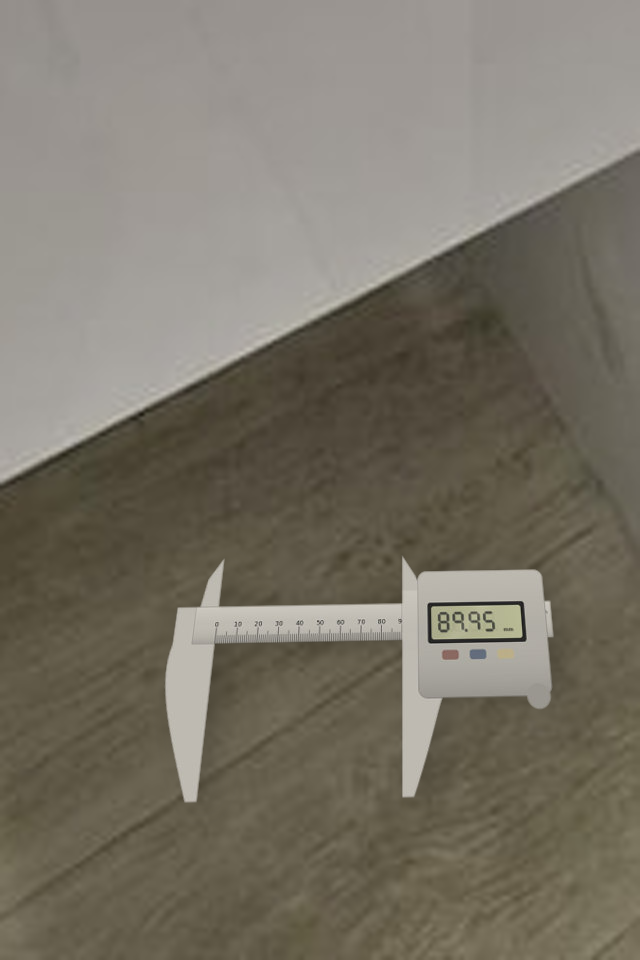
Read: 89.95,mm
